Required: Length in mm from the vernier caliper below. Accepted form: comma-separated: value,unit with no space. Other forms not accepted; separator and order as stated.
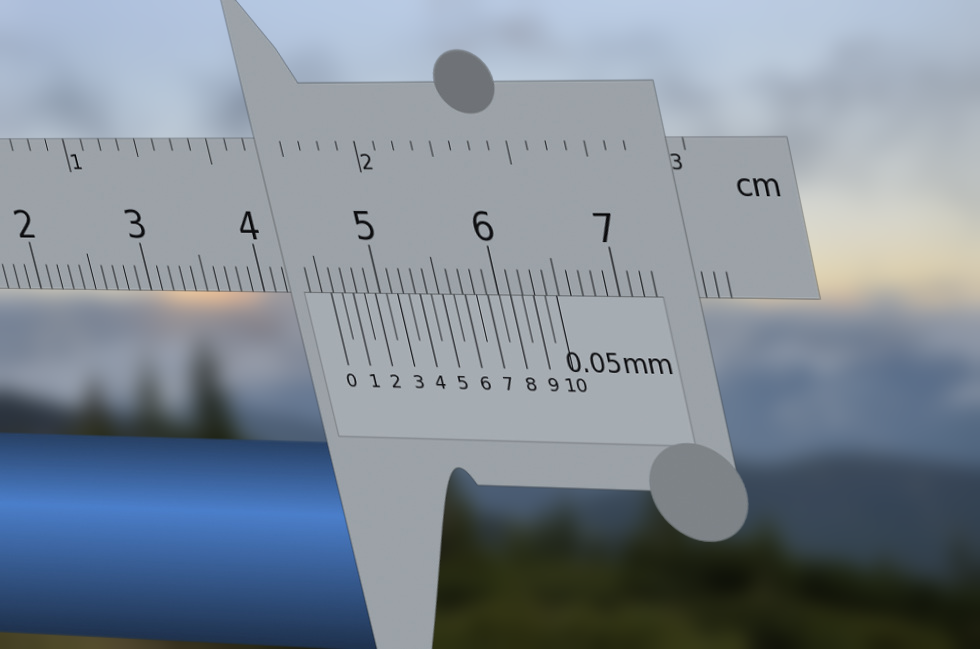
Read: 45.8,mm
